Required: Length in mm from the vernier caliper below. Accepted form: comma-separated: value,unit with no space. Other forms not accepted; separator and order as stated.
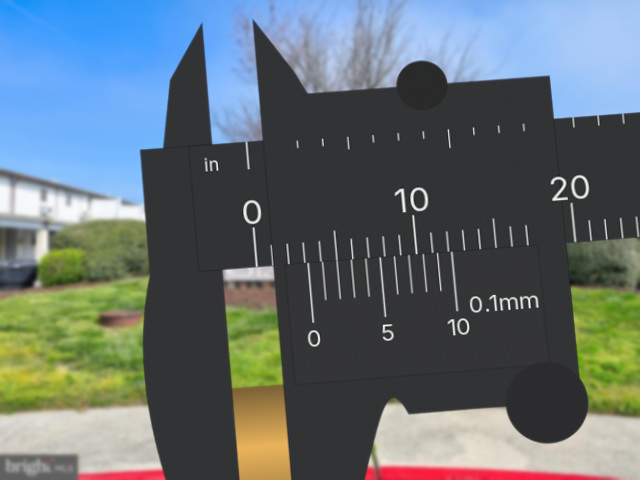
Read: 3.2,mm
